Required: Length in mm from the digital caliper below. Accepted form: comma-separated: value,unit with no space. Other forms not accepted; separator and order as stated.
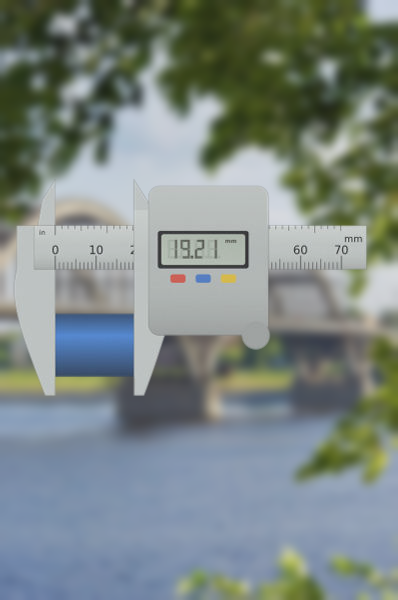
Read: 19.21,mm
